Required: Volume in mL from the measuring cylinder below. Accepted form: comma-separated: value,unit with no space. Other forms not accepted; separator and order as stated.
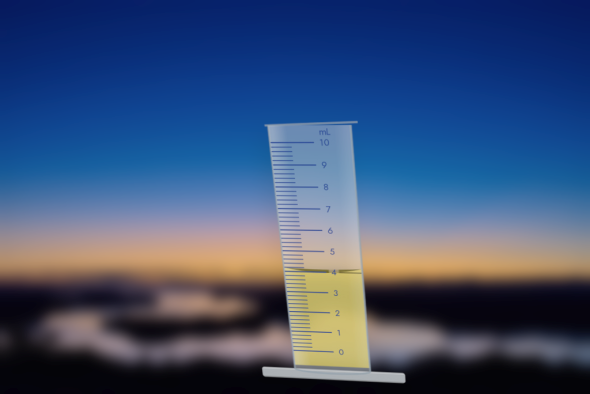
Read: 4,mL
